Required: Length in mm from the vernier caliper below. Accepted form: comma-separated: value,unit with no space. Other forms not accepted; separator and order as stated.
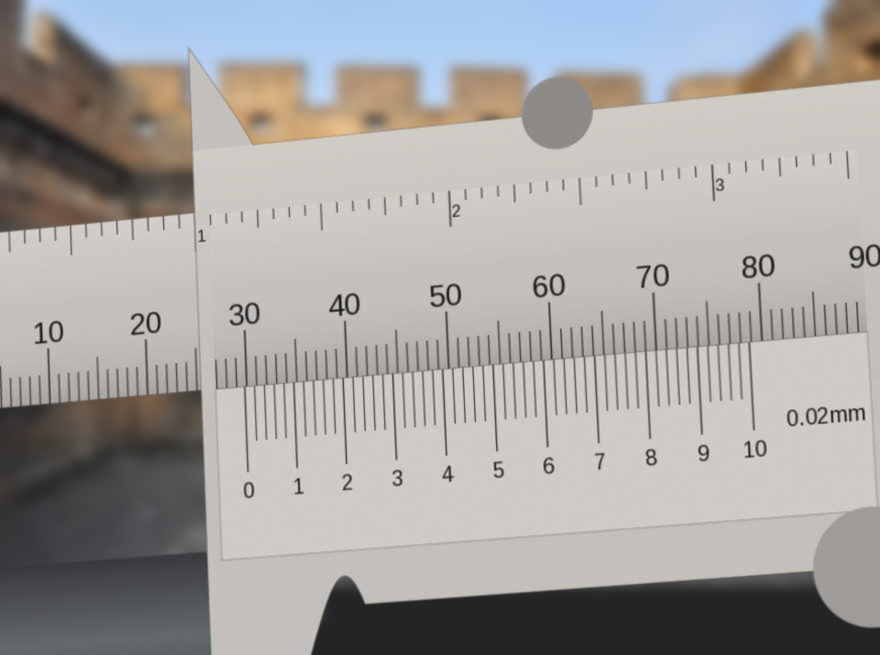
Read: 29.8,mm
